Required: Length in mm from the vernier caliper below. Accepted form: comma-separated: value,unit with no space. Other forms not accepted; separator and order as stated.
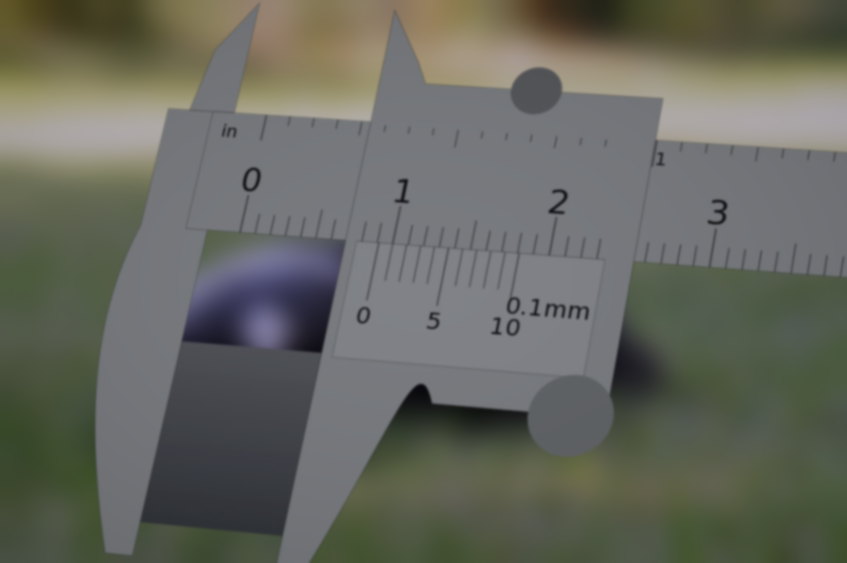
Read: 9.1,mm
